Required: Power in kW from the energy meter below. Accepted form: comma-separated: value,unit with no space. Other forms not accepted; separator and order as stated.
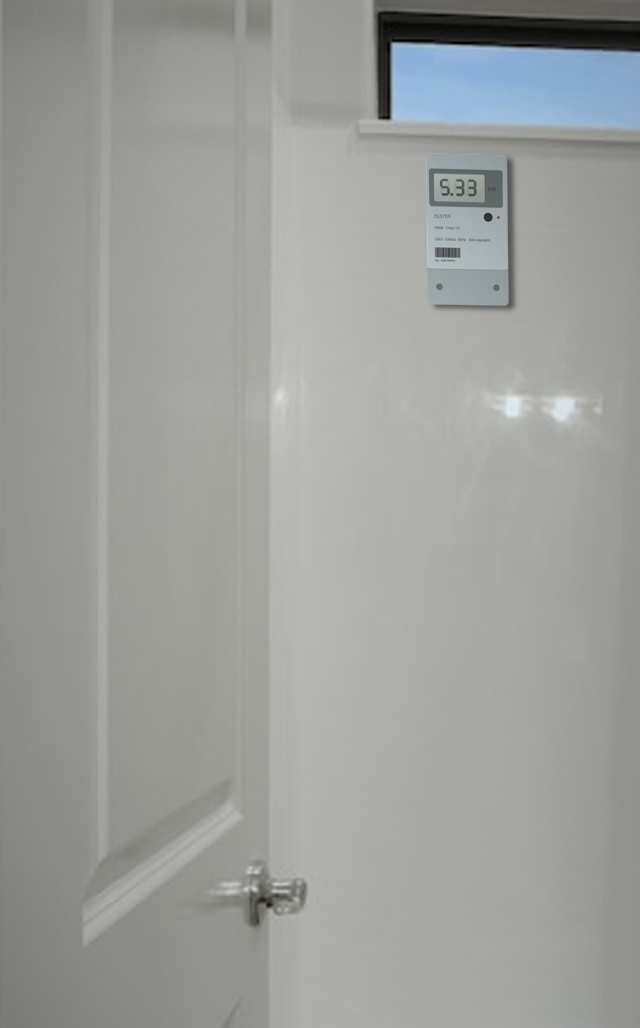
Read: 5.33,kW
